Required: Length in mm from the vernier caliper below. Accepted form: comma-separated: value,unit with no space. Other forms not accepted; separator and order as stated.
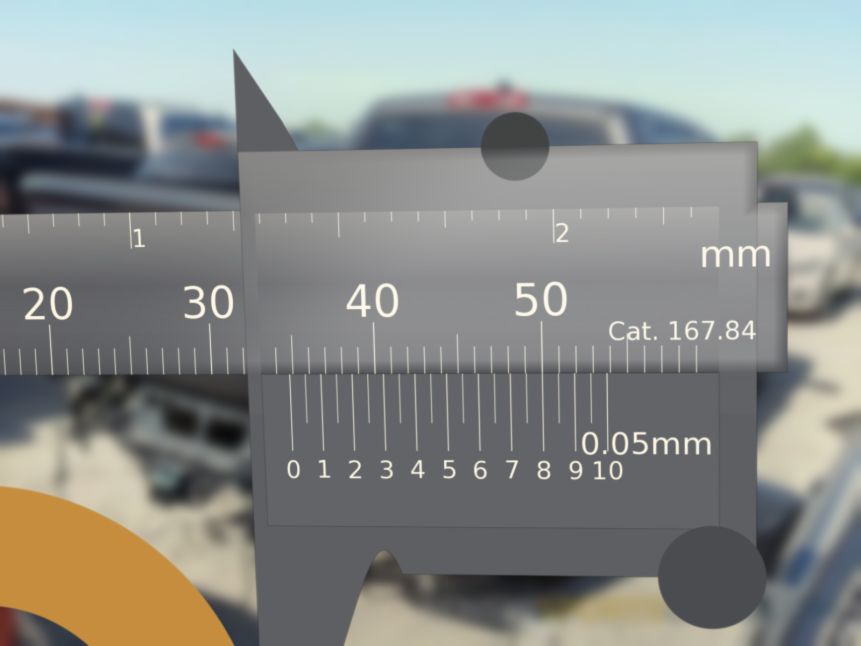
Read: 34.8,mm
